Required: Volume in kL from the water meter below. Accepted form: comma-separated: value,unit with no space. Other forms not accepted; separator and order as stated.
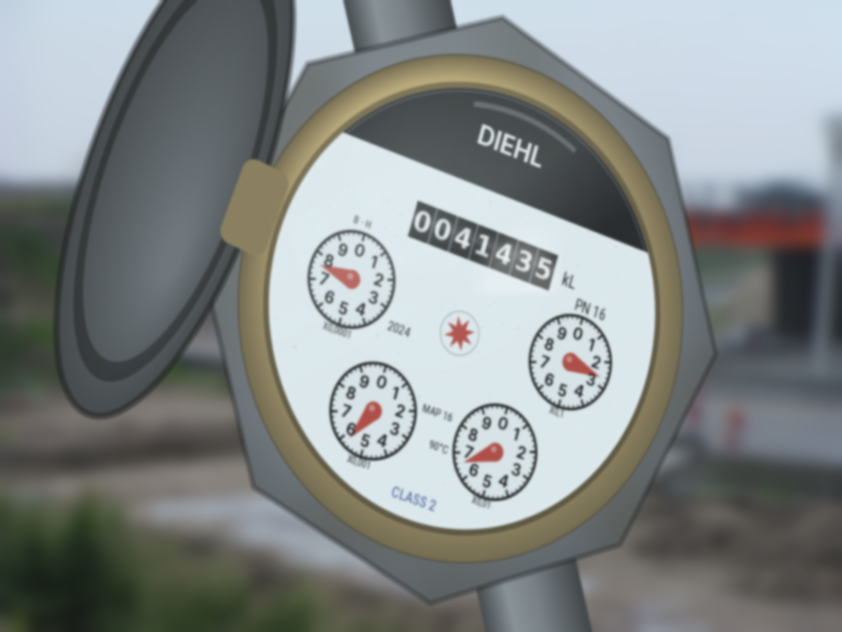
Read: 41435.2657,kL
